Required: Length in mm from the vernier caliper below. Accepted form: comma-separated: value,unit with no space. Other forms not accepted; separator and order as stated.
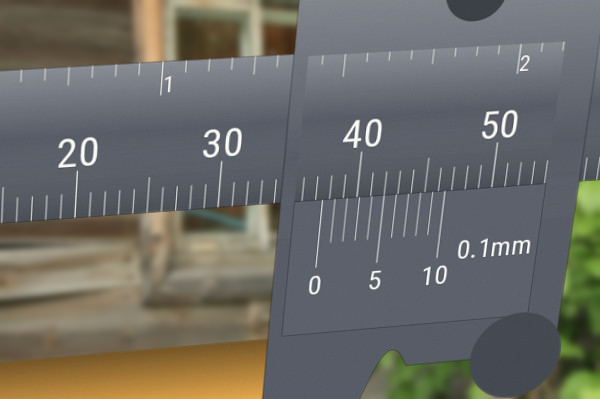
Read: 37.5,mm
